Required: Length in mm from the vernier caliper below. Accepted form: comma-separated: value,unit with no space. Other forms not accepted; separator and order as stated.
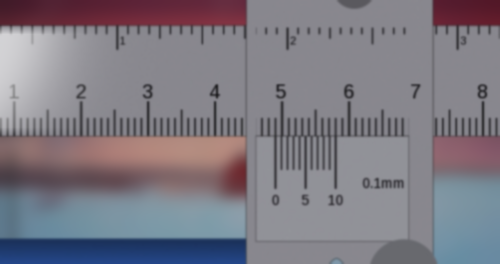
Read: 49.0,mm
